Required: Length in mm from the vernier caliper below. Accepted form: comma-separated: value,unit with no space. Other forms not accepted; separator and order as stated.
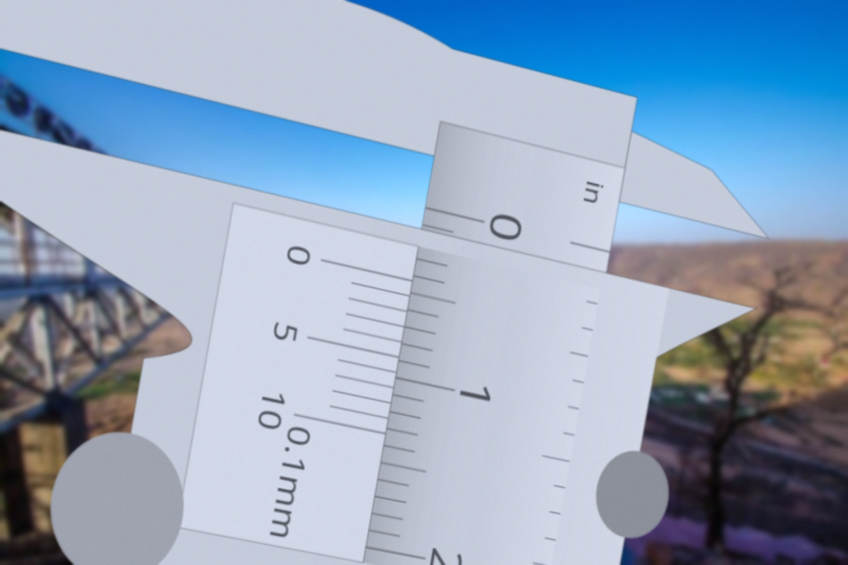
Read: 4.3,mm
